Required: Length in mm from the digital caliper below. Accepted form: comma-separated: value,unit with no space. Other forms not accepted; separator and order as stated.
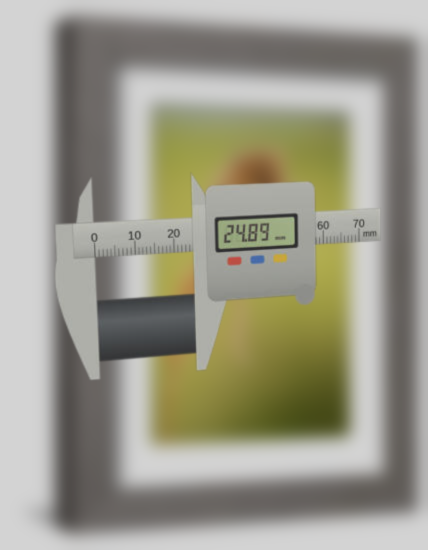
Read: 24.89,mm
